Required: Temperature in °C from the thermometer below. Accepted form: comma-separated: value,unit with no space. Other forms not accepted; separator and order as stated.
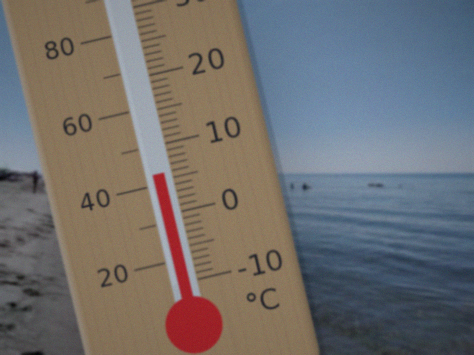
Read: 6,°C
